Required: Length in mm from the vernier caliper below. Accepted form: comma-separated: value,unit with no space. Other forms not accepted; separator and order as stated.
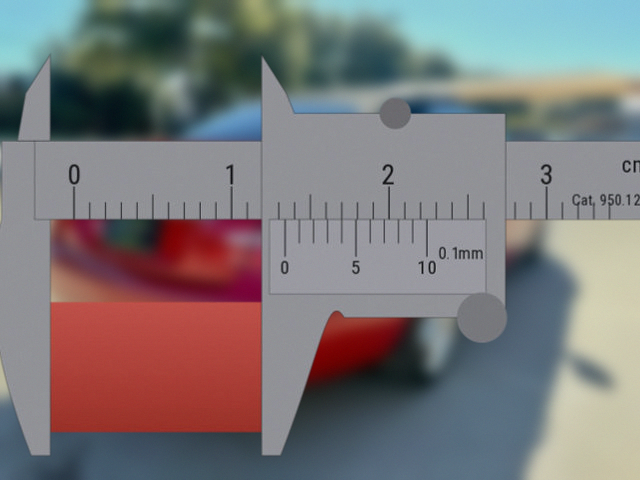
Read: 13.4,mm
